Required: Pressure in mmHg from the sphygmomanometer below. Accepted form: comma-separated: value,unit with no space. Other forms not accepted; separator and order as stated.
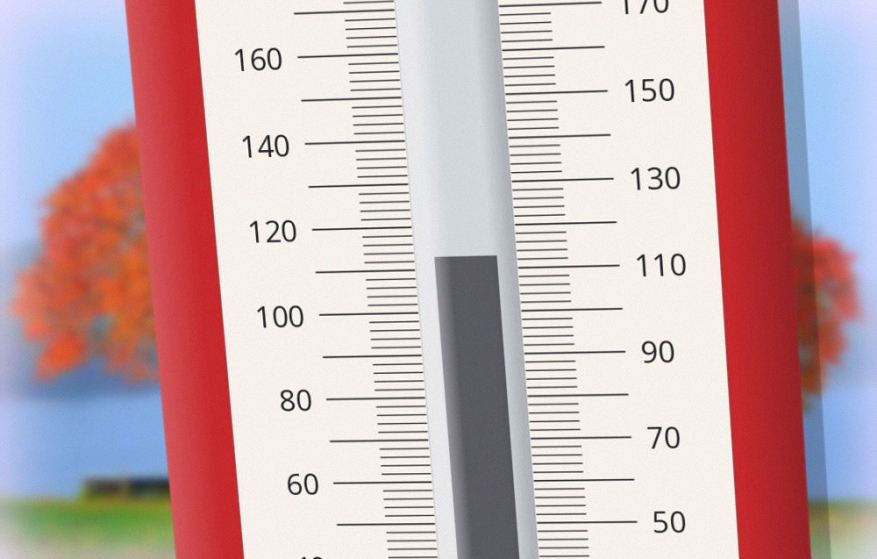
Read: 113,mmHg
